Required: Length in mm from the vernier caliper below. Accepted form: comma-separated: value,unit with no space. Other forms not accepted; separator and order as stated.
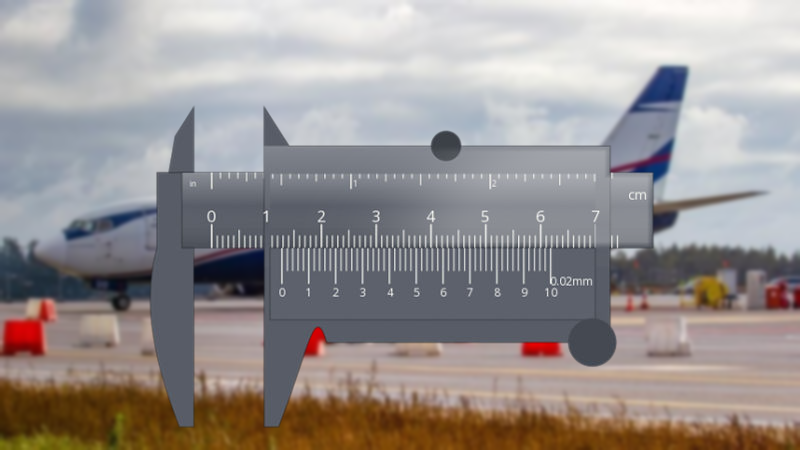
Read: 12.8,mm
